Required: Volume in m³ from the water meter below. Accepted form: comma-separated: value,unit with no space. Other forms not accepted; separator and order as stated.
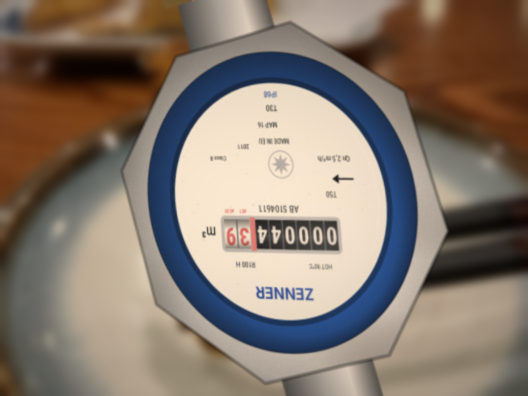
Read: 44.39,m³
